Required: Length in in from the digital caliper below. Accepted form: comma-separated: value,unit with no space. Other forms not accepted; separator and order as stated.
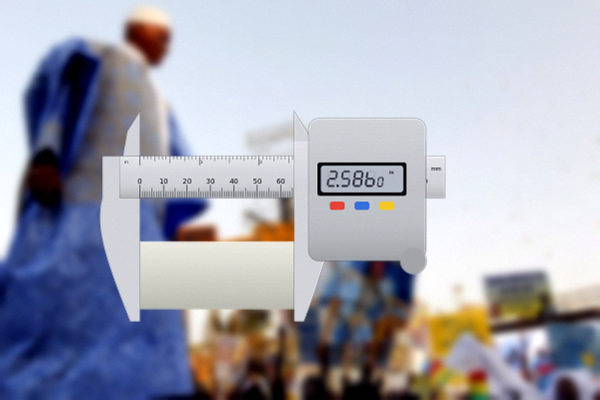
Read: 2.5860,in
